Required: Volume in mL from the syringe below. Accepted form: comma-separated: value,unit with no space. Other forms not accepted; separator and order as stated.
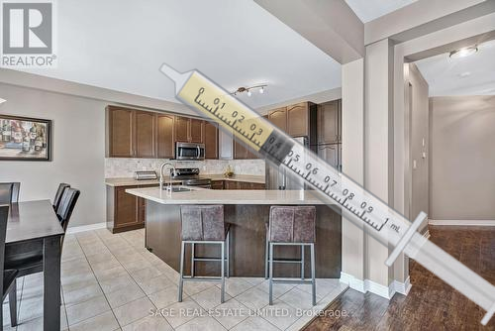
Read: 0.36,mL
